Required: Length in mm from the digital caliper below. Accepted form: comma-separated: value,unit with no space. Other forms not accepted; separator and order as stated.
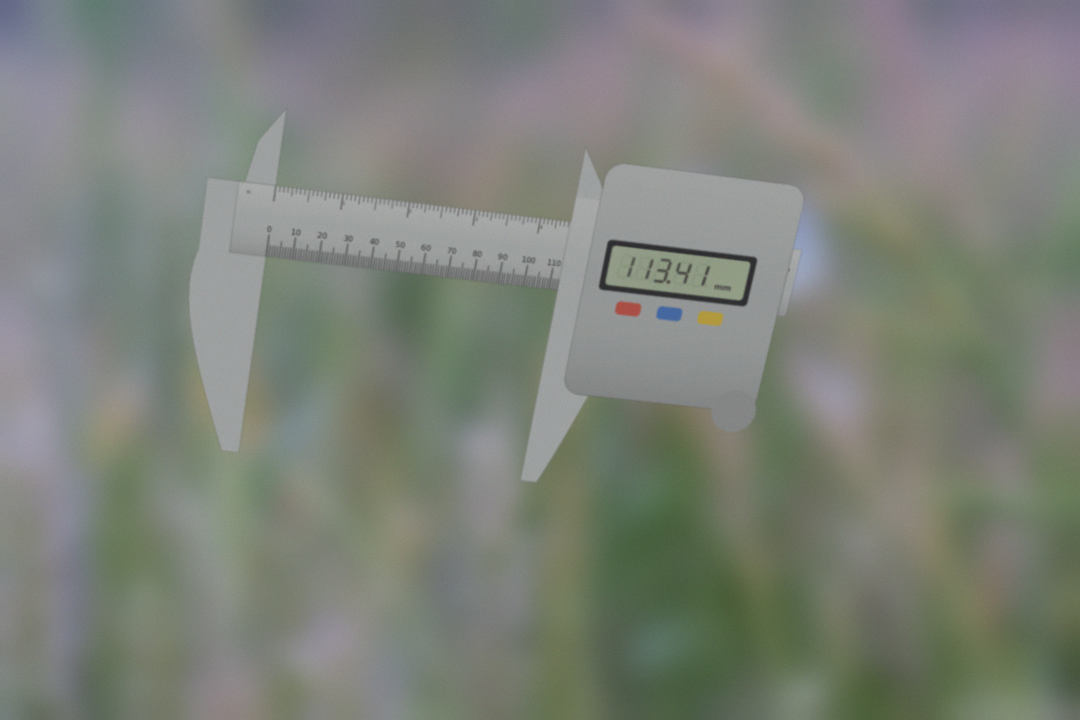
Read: 113.41,mm
